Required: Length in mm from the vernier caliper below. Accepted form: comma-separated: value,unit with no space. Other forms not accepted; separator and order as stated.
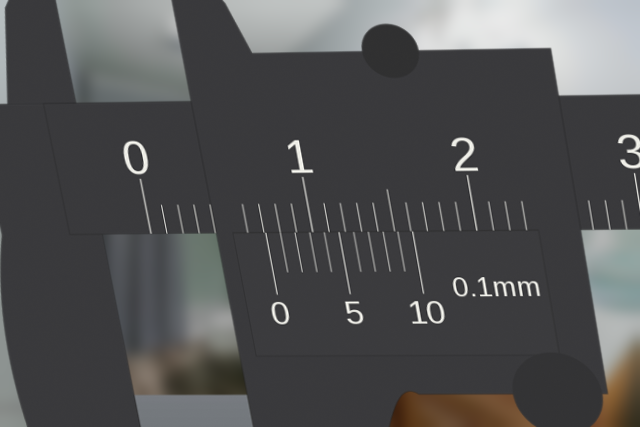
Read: 7.1,mm
